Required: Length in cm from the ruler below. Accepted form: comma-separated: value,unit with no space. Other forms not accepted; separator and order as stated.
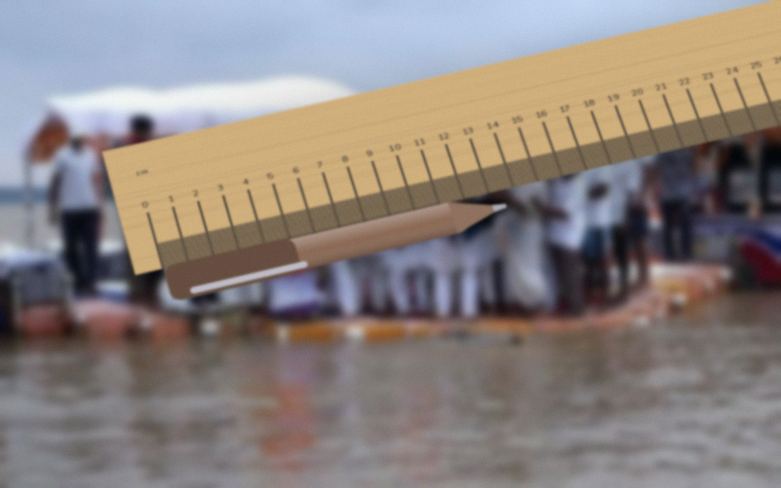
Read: 13.5,cm
